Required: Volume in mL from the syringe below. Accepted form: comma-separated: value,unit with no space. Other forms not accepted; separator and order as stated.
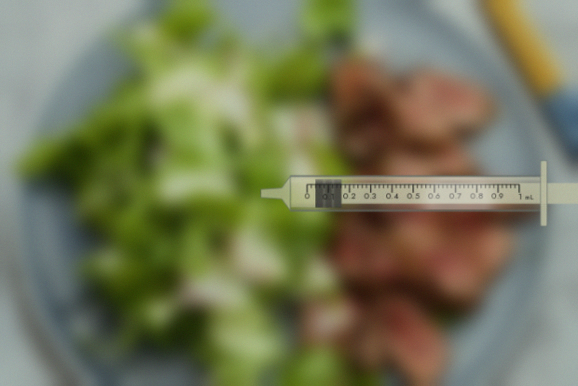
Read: 0.04,mL
